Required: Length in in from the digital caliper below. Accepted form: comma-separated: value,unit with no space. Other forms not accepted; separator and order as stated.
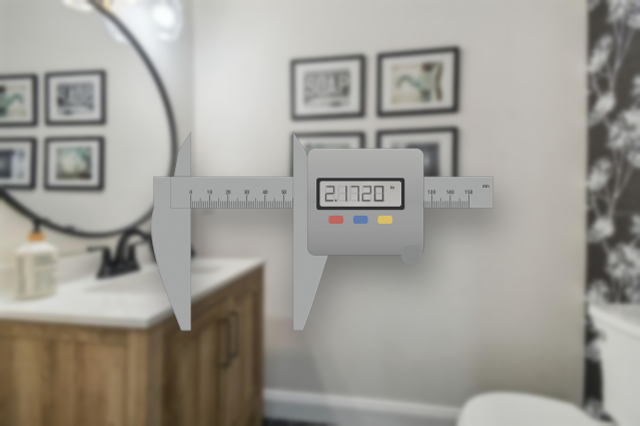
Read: 2.1720,in
